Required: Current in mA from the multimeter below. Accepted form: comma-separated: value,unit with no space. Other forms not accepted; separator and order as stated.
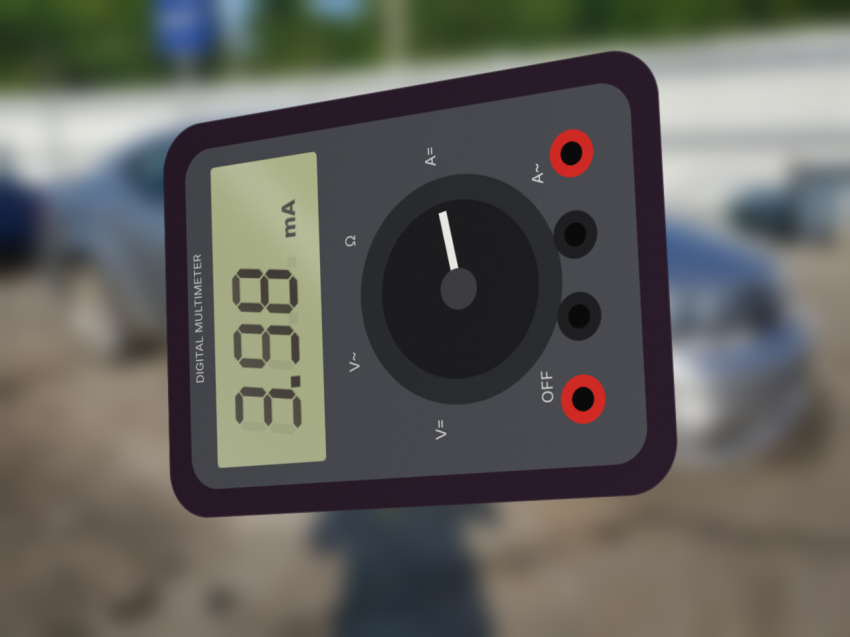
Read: 3.98,mA
